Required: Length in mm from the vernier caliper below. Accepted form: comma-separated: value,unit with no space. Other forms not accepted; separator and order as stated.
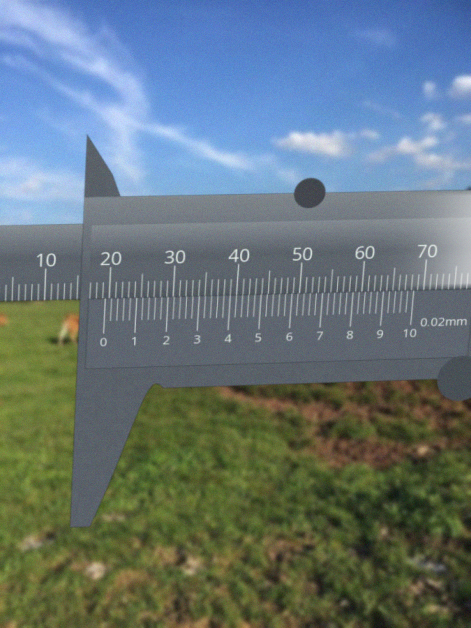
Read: 19.4,mm
